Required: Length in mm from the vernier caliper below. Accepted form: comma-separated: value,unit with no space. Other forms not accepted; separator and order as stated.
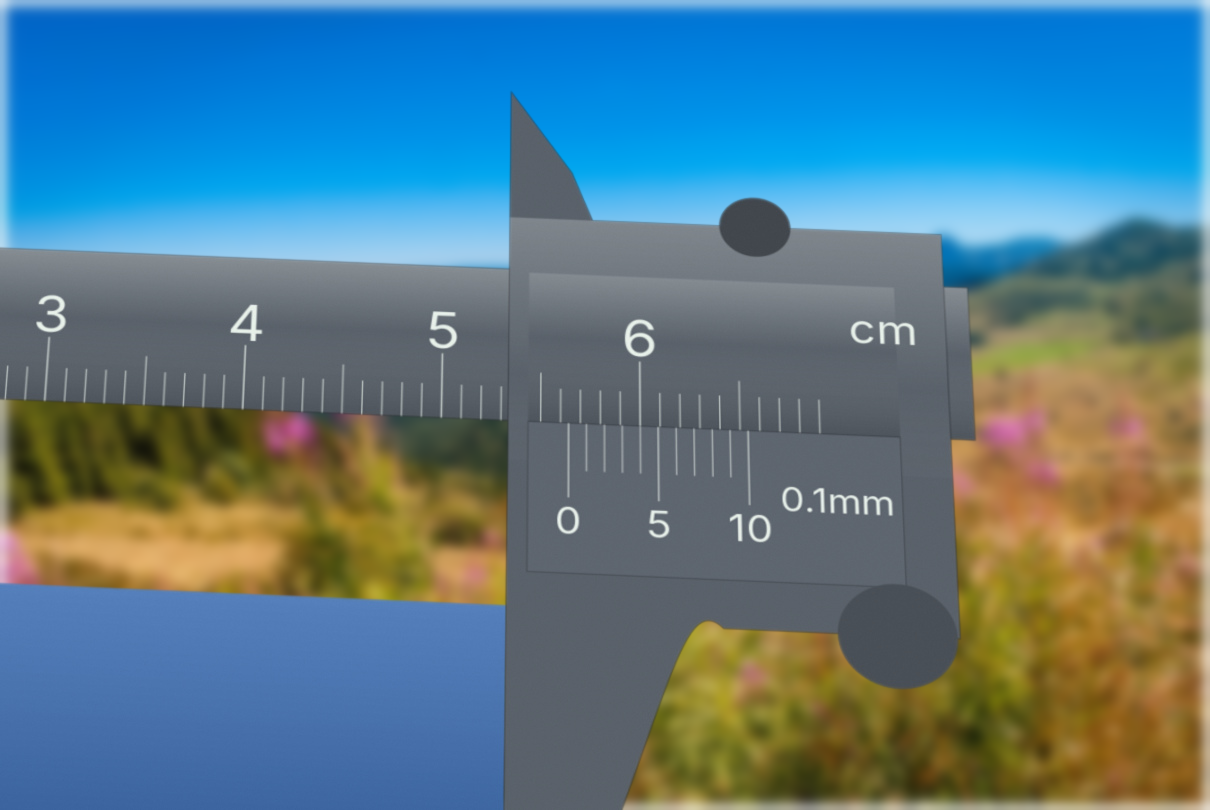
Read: 56.4,mm
